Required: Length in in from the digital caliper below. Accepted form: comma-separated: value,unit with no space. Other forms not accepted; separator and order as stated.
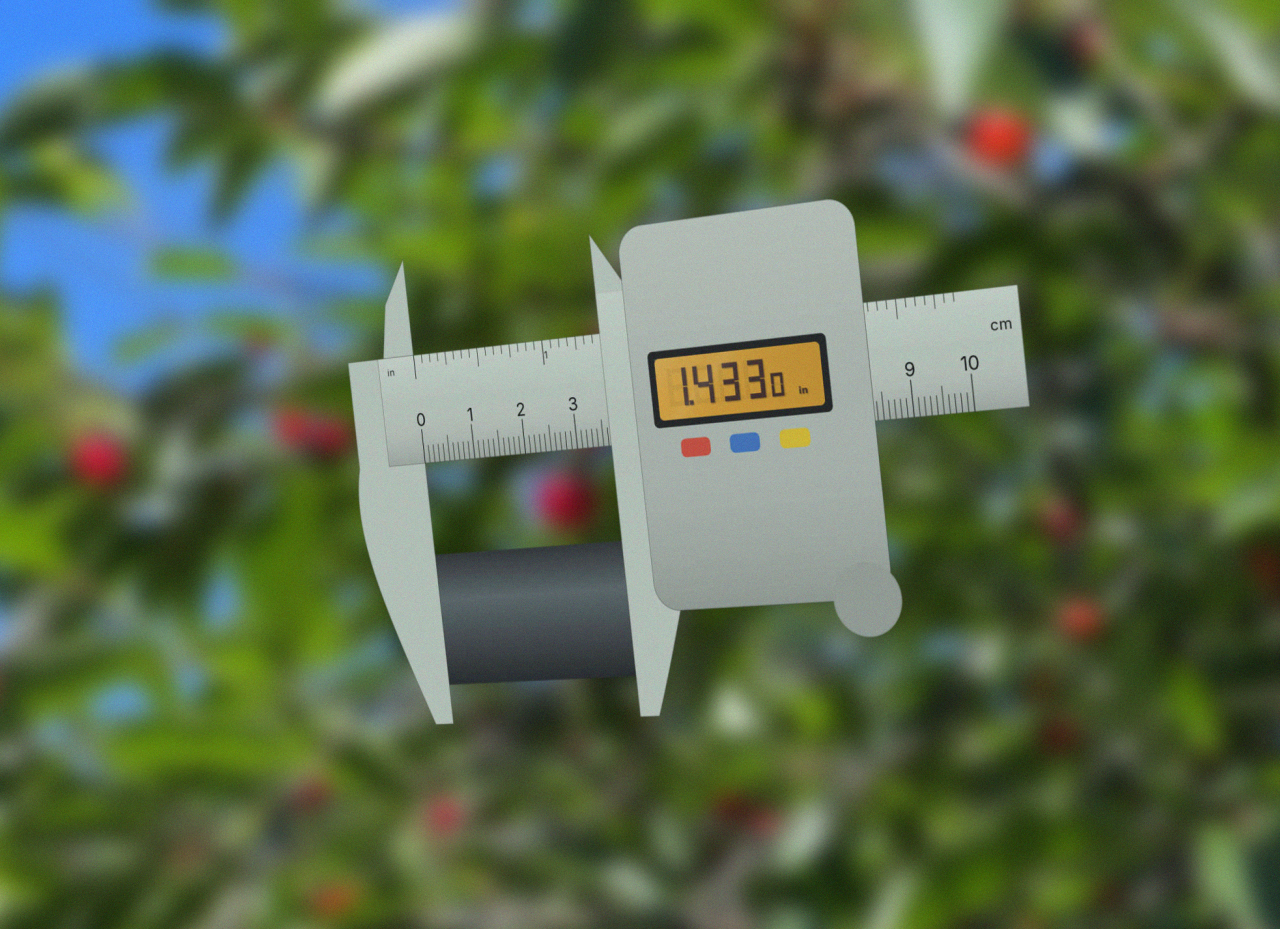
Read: 1.4330,in
